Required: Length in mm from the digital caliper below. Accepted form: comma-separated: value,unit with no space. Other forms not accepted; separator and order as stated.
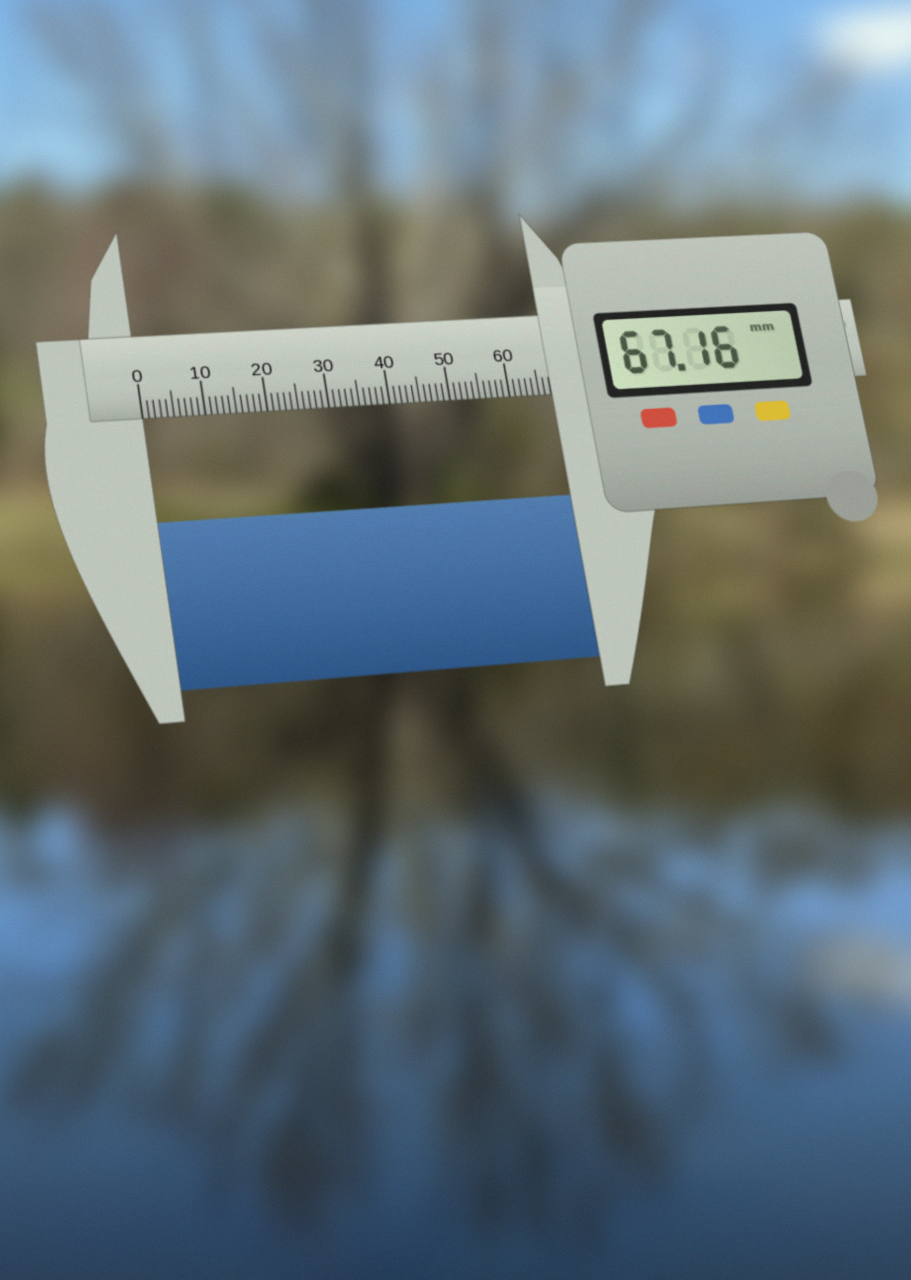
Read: 67.16,mm
